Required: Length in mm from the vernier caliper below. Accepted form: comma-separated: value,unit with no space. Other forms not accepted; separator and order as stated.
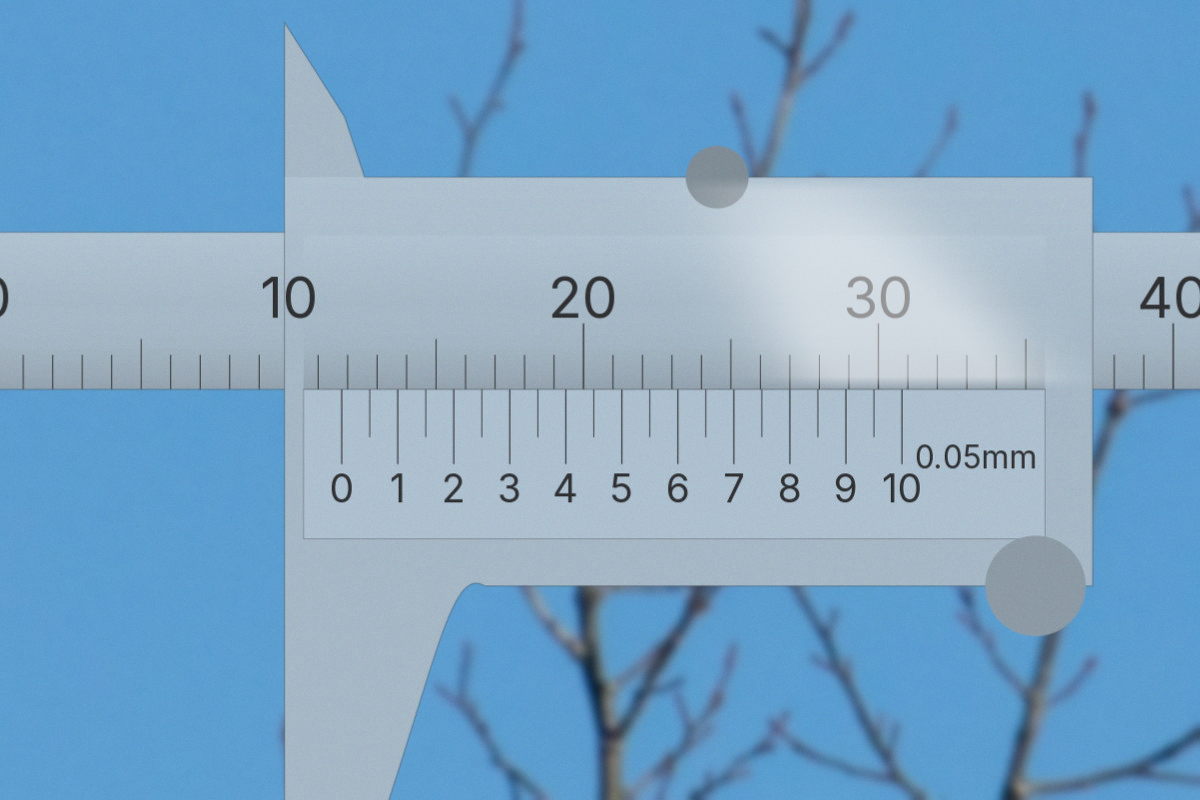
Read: 11.80,mm
